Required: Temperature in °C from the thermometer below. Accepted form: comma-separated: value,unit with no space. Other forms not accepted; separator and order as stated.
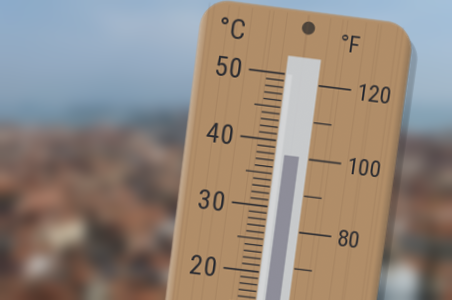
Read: 38,°C
